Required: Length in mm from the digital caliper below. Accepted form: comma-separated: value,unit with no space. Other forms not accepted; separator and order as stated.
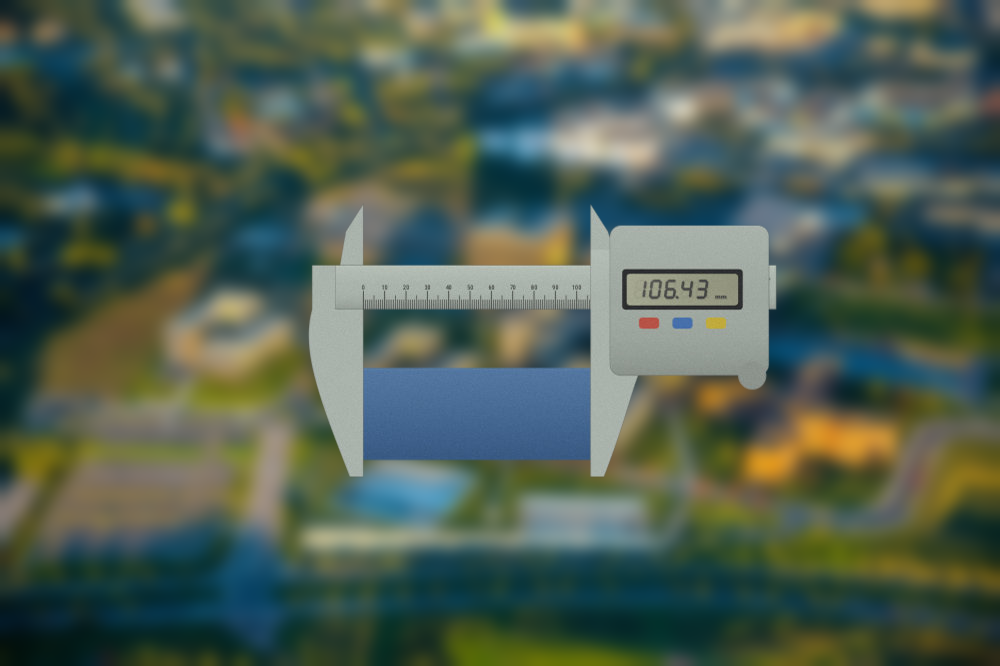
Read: 106.43,mm
